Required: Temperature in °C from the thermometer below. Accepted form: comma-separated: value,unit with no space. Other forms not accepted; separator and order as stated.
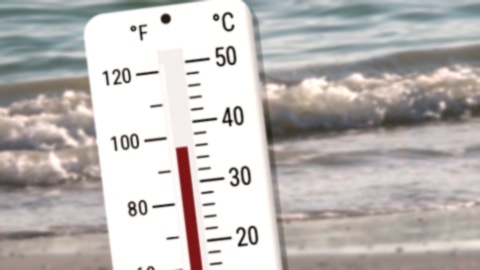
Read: 36,°C
